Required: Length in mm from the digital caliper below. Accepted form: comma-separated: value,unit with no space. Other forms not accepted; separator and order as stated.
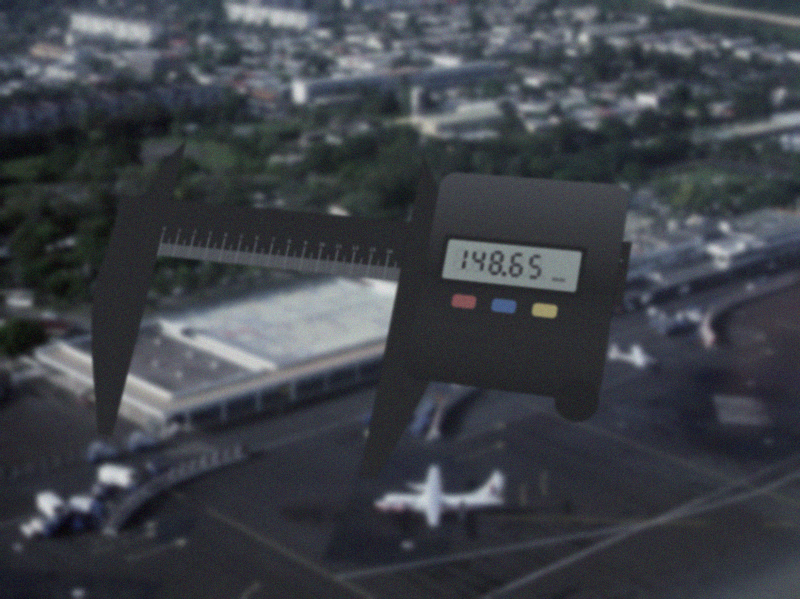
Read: 148.65,mm
